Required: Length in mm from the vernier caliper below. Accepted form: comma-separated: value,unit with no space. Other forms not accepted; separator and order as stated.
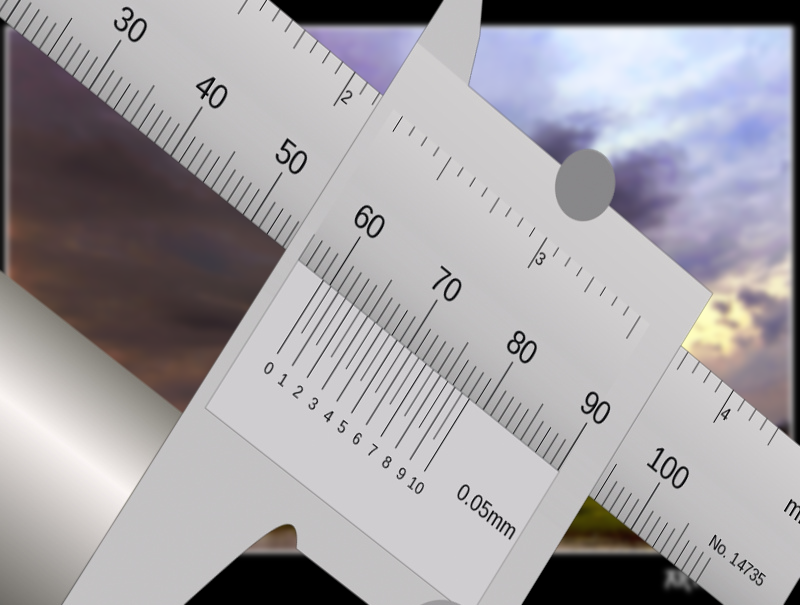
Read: 59.2,mm
